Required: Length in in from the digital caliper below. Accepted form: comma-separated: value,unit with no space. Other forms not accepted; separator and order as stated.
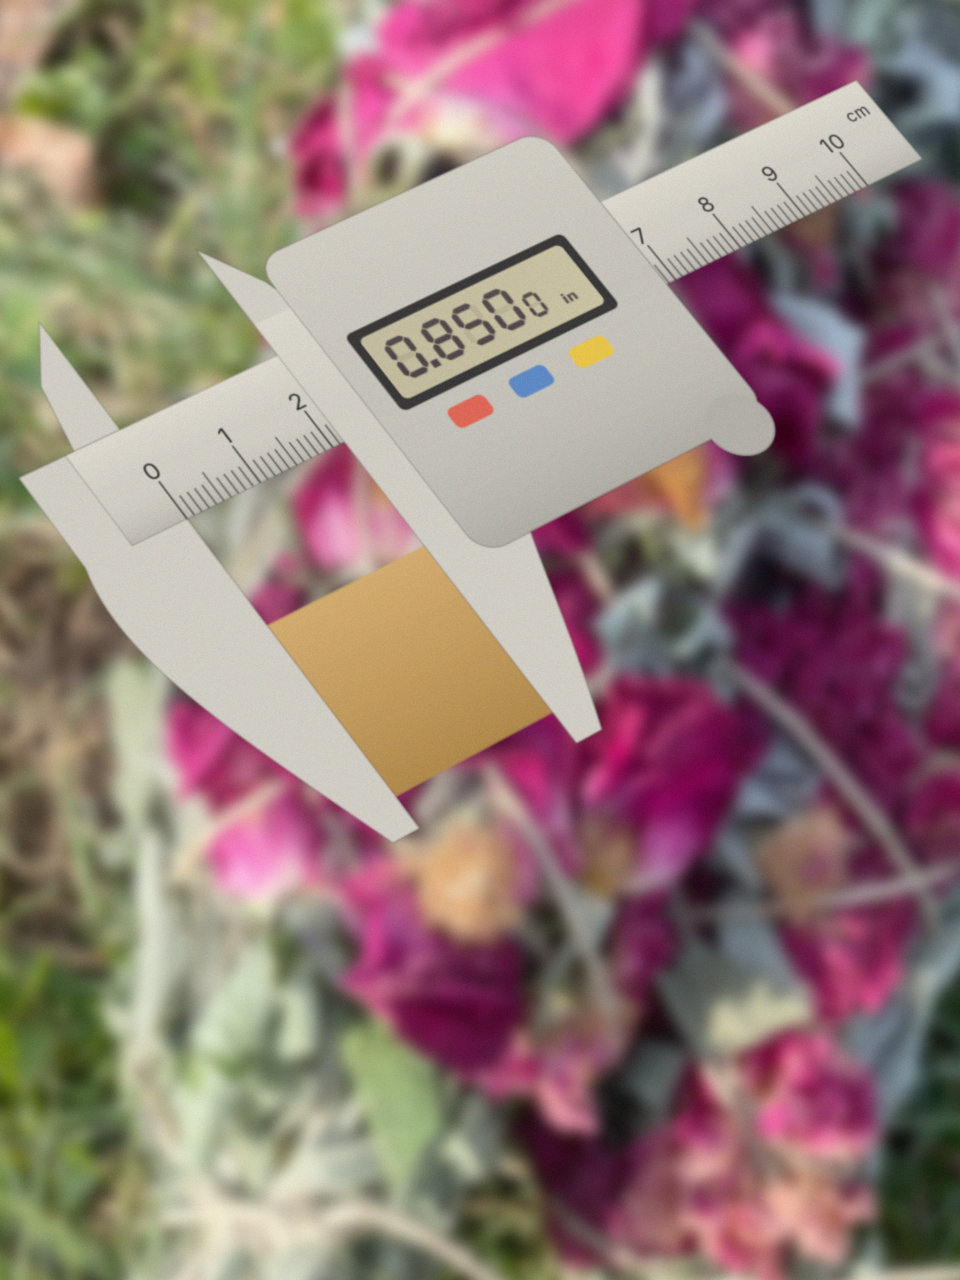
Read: 0.8500,in
